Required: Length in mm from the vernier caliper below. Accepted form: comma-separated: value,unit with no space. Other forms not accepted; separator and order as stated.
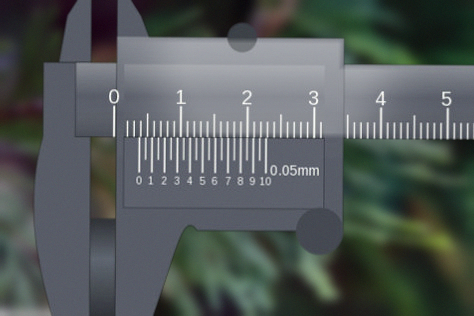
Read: 3.8,mm
